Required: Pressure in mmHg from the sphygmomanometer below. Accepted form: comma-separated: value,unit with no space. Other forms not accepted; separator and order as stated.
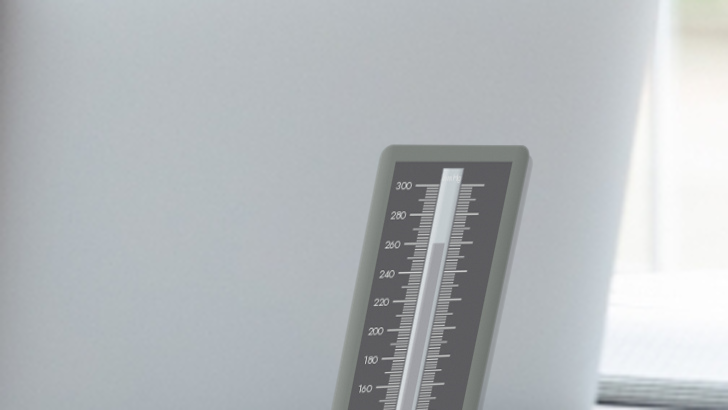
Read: 260,mmHg
